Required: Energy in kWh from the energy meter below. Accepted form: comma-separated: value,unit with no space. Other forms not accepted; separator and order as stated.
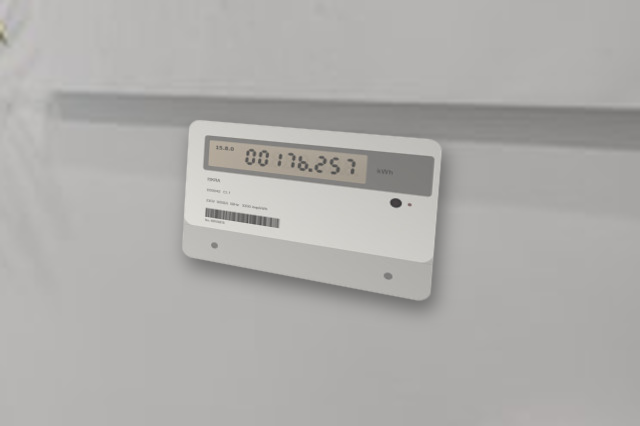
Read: 176.257,kWh
